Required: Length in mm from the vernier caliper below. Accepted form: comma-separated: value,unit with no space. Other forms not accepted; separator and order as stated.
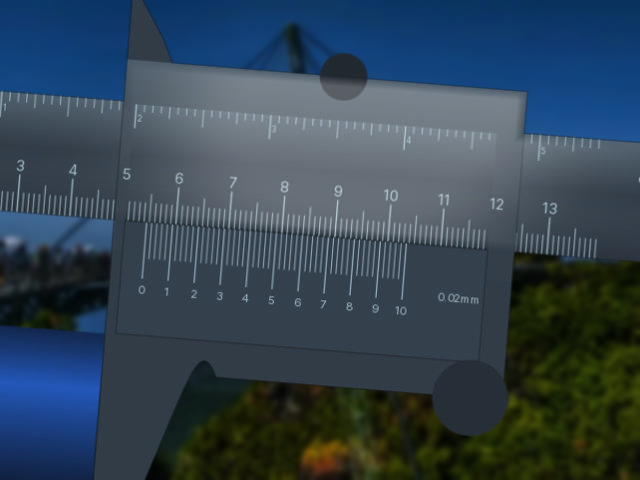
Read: 54.5,mm
